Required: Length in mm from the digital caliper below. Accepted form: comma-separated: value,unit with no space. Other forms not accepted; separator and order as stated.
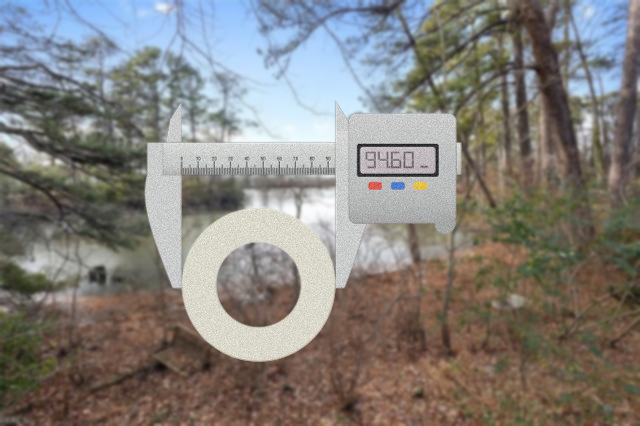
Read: 94.60,mm
